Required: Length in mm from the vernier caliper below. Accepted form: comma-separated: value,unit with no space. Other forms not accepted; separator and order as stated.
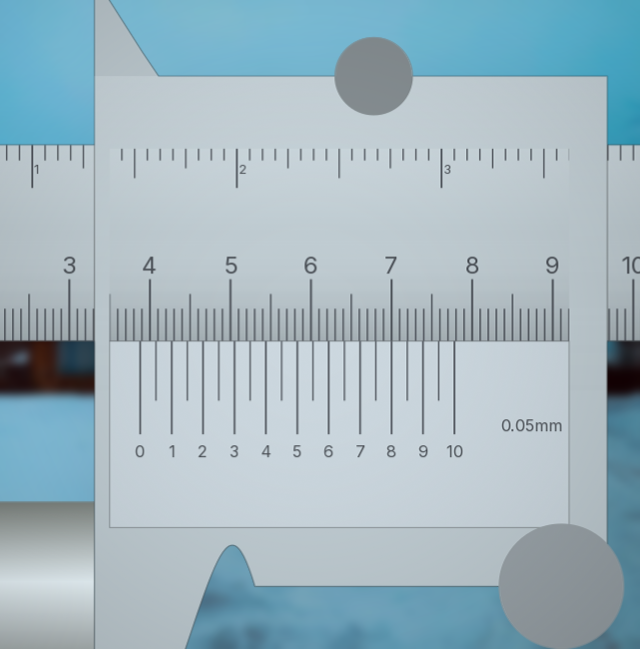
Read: 38.8,mm
